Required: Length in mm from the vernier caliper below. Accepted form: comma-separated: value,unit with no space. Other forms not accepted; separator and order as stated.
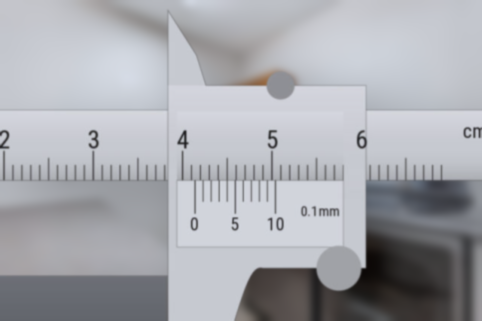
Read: 41.4,mm
